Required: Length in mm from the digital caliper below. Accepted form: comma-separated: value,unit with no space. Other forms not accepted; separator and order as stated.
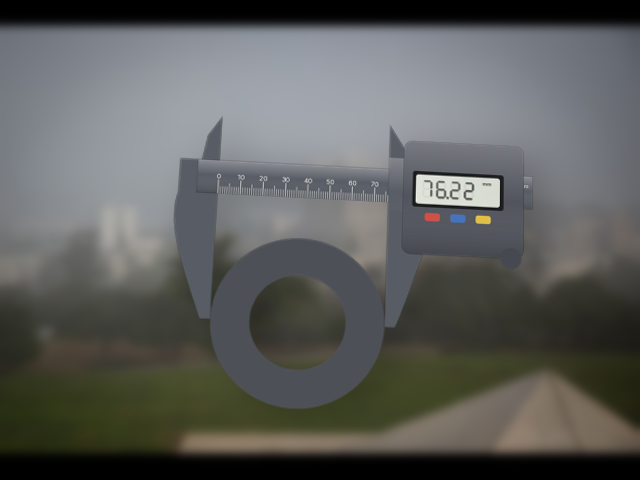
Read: 76.22,mm
